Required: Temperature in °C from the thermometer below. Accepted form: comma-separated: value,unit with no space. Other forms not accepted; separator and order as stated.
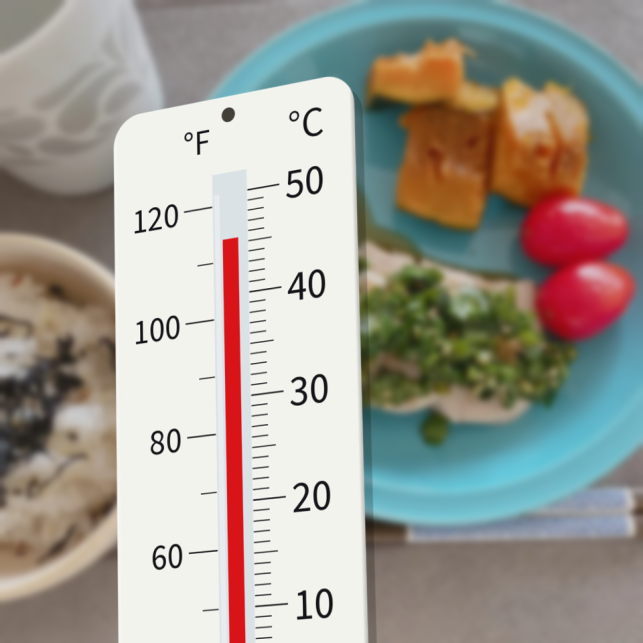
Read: 45.5,°C
